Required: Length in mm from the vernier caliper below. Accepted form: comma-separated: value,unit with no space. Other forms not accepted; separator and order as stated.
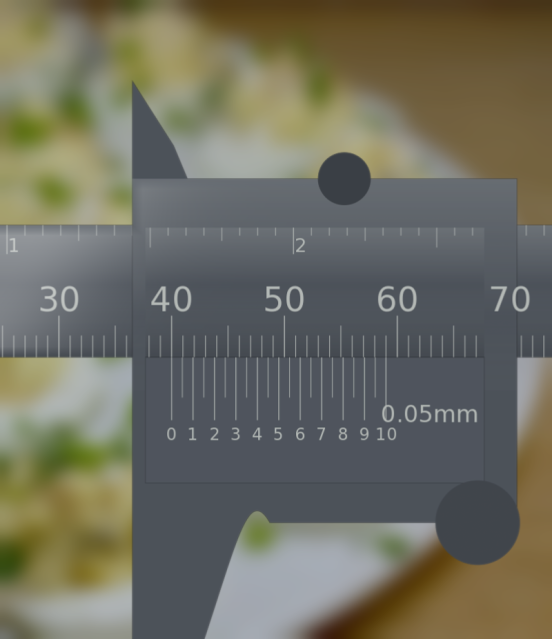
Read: 40.0,mm
